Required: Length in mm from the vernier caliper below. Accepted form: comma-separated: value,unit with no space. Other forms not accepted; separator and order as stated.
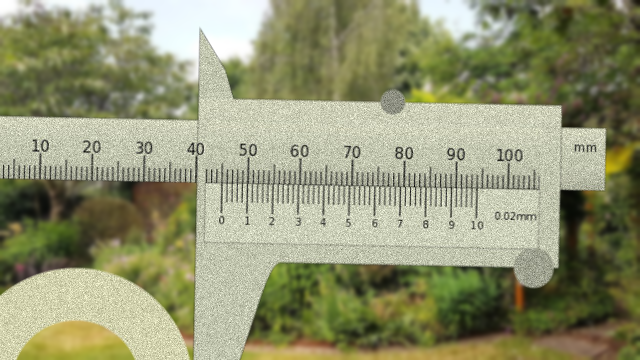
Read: 45.0,mm
